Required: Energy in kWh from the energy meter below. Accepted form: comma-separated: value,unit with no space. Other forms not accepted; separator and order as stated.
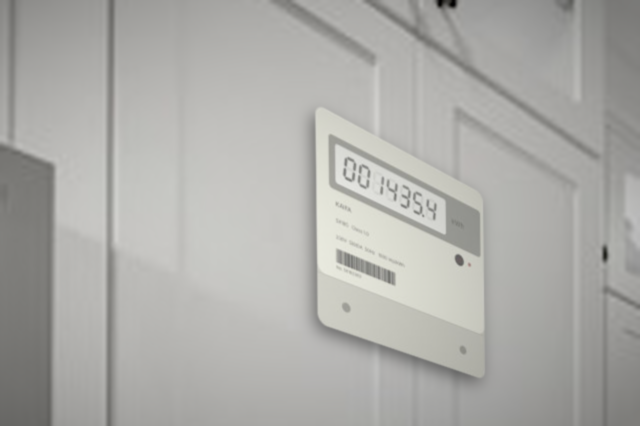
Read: 1435.4,kWh
